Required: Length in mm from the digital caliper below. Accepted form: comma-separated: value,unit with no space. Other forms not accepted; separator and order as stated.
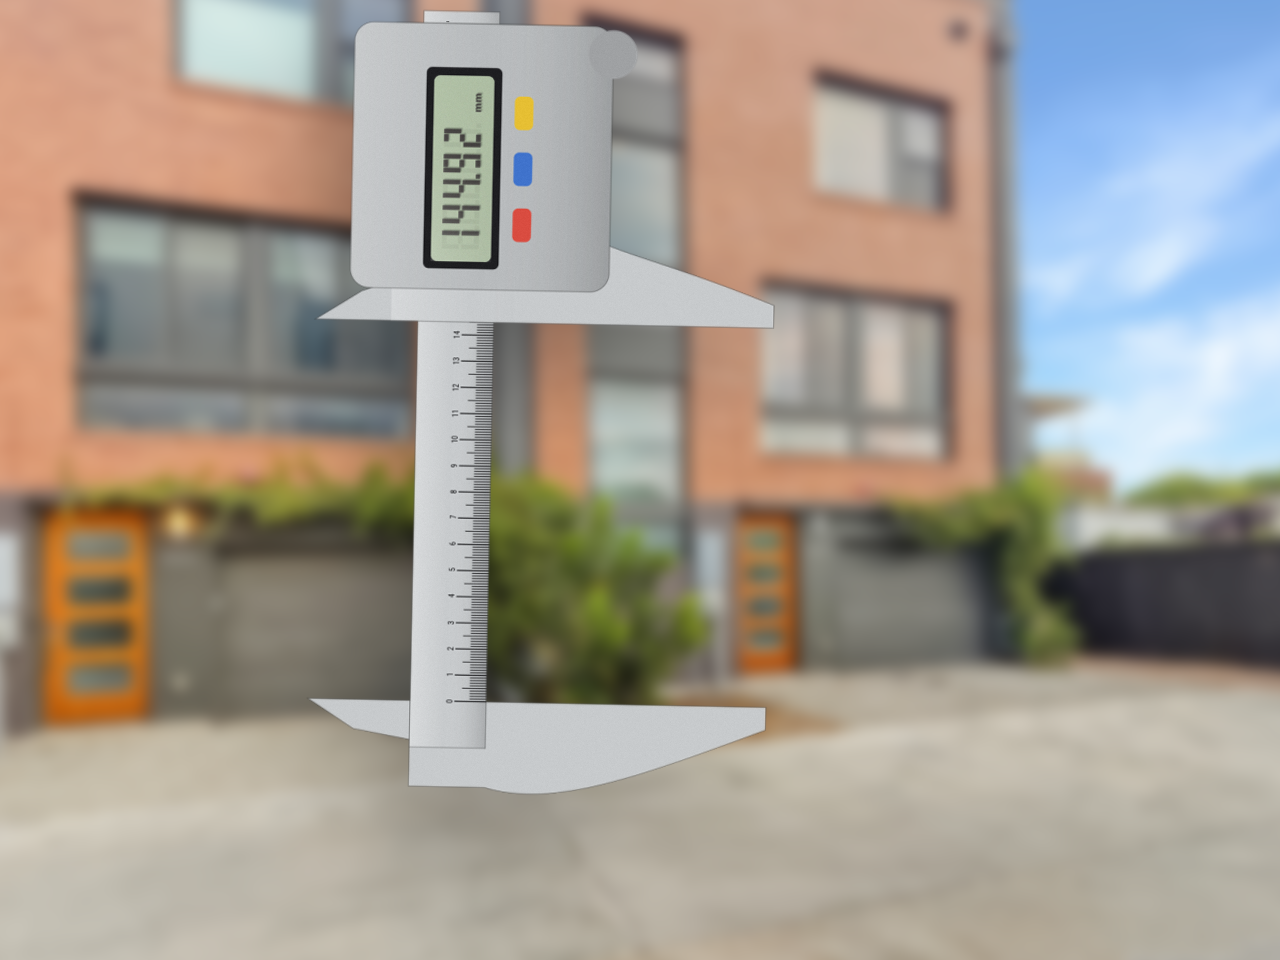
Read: 144.92,mm
